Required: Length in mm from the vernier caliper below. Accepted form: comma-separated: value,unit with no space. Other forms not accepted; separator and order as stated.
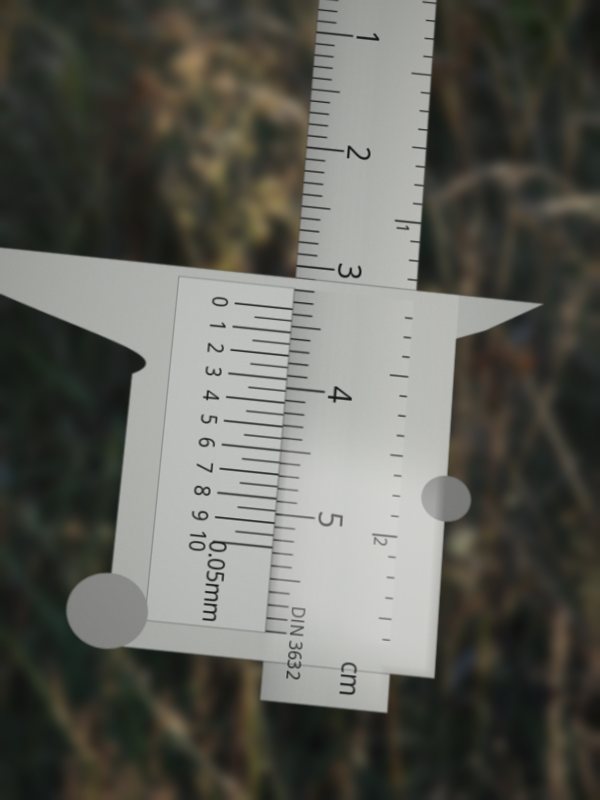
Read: 33.6,mm
